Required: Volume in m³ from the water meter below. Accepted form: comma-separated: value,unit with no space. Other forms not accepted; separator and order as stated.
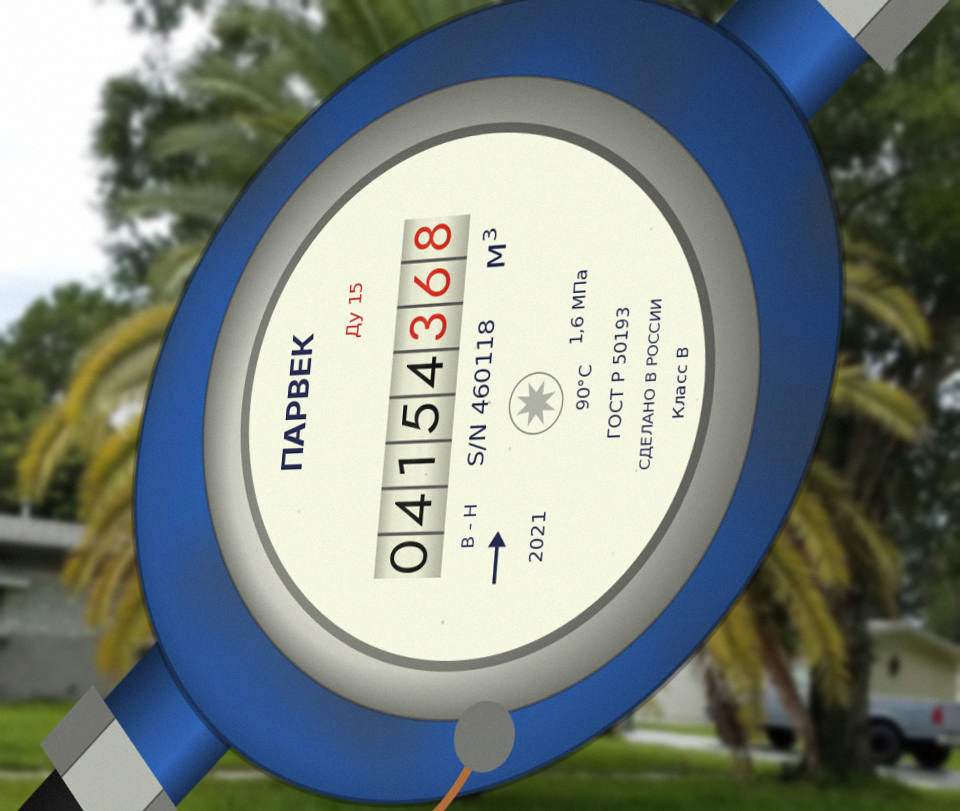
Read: 4154.368,m³
